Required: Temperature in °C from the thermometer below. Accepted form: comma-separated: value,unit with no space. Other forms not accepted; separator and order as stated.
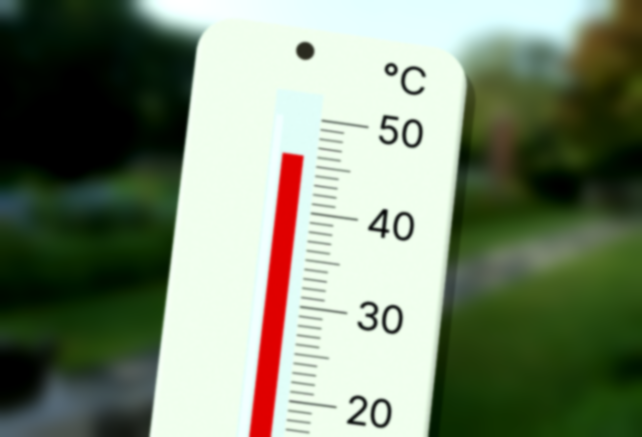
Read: 46,°C
